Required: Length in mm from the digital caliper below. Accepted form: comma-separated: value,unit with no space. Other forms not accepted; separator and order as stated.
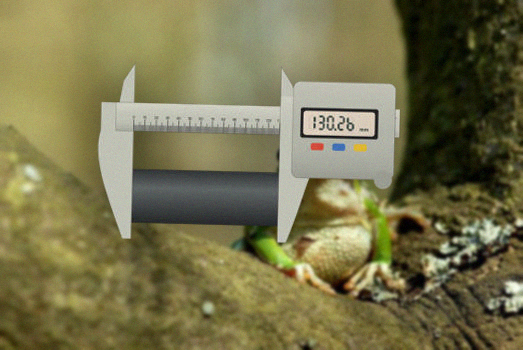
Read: 130.26,mm
